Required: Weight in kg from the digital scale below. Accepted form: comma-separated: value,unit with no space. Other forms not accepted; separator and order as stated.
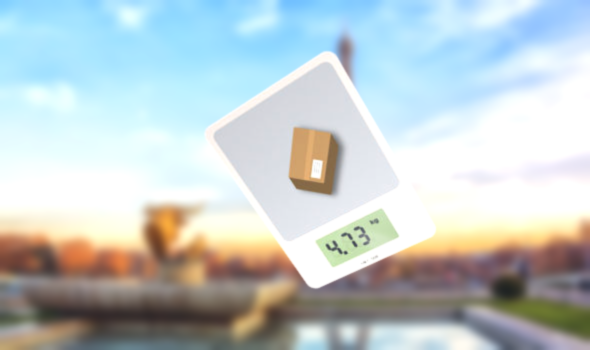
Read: 4.73,kg
